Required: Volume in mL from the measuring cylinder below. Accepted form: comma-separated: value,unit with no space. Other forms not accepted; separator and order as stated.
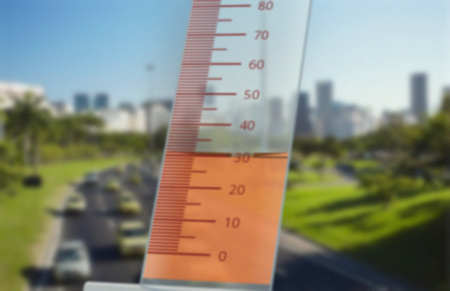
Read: 30,mL
